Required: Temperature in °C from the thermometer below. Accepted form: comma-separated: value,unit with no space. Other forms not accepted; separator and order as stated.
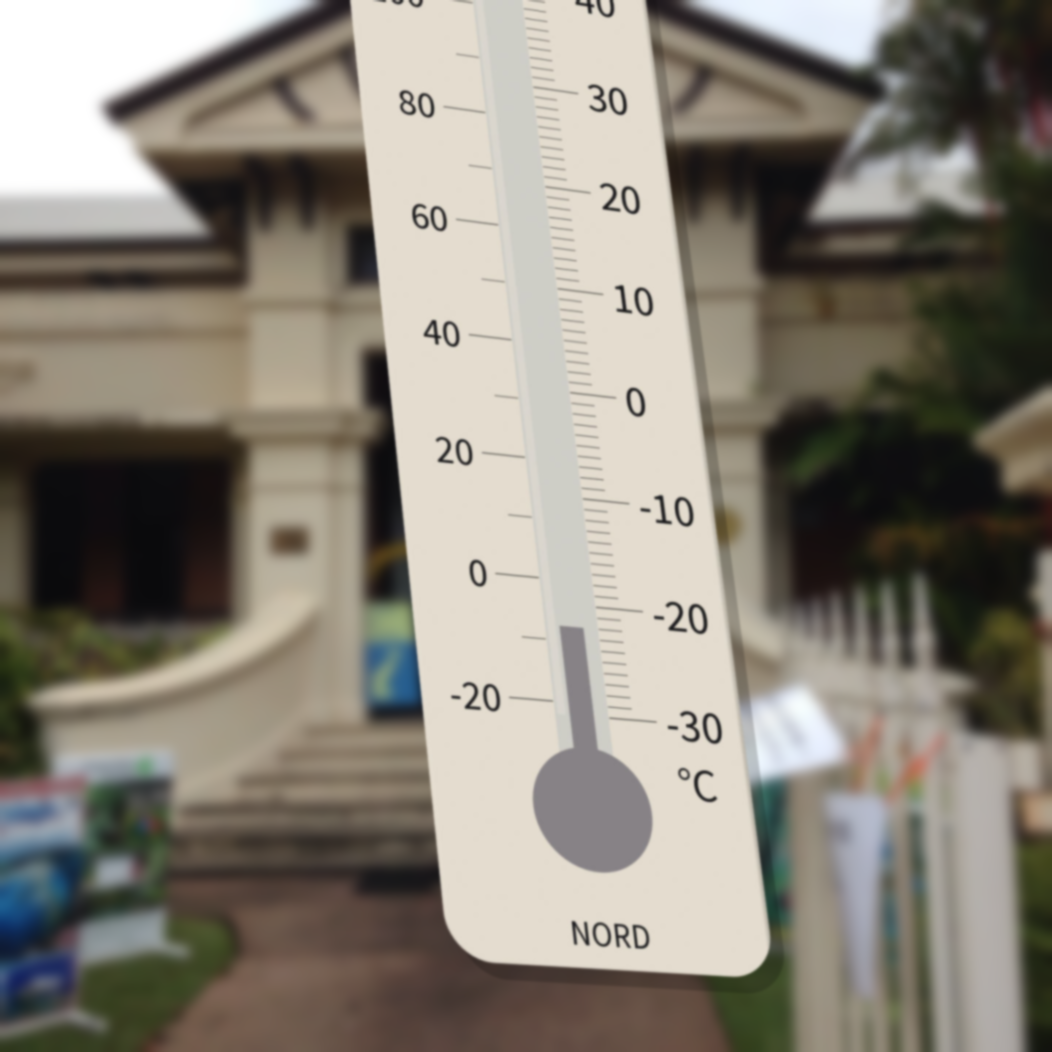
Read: -22,°C
